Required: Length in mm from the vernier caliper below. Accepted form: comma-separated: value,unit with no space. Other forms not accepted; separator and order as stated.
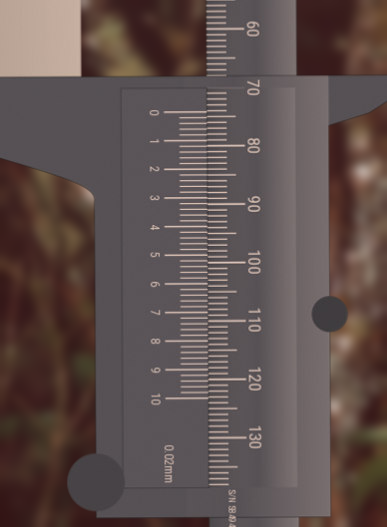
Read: 74.2,mm
